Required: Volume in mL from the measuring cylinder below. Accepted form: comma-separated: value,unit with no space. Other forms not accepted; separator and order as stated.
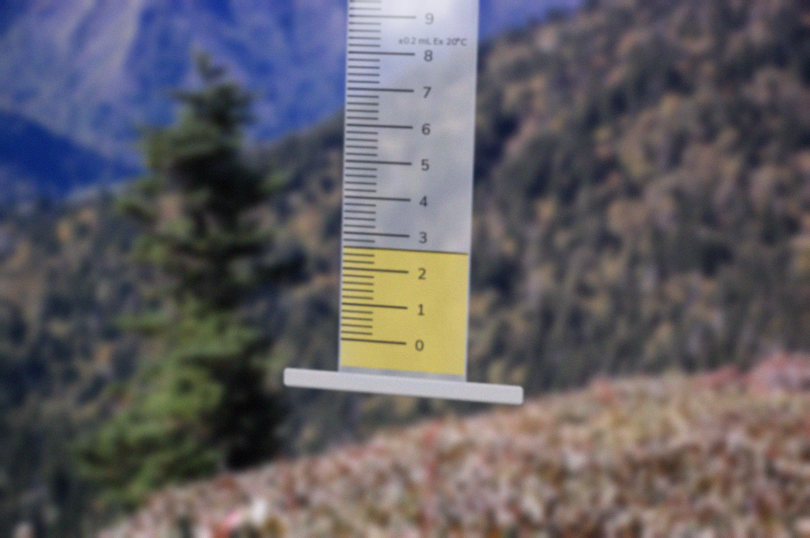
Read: 2.6,mL
